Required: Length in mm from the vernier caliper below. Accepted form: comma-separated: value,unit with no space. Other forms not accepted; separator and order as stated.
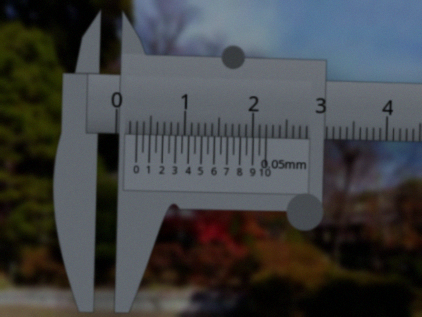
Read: 3.0,mm
